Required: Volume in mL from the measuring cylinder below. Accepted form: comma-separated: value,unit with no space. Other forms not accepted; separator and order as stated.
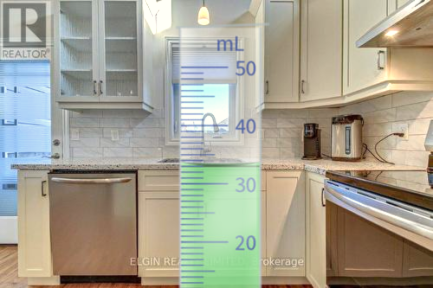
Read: 33,mL
